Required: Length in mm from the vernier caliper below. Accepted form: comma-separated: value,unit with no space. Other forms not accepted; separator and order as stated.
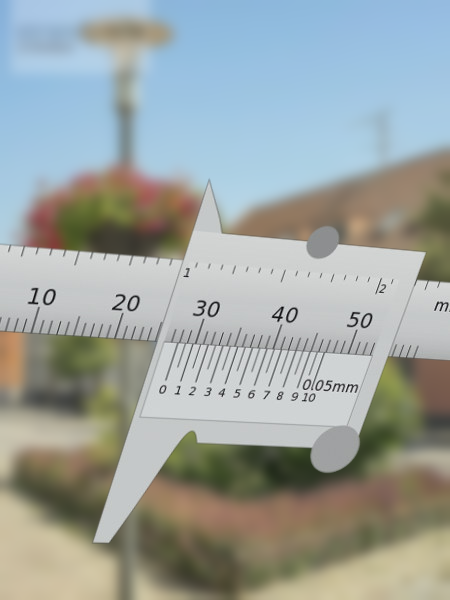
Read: 27.8,mm
